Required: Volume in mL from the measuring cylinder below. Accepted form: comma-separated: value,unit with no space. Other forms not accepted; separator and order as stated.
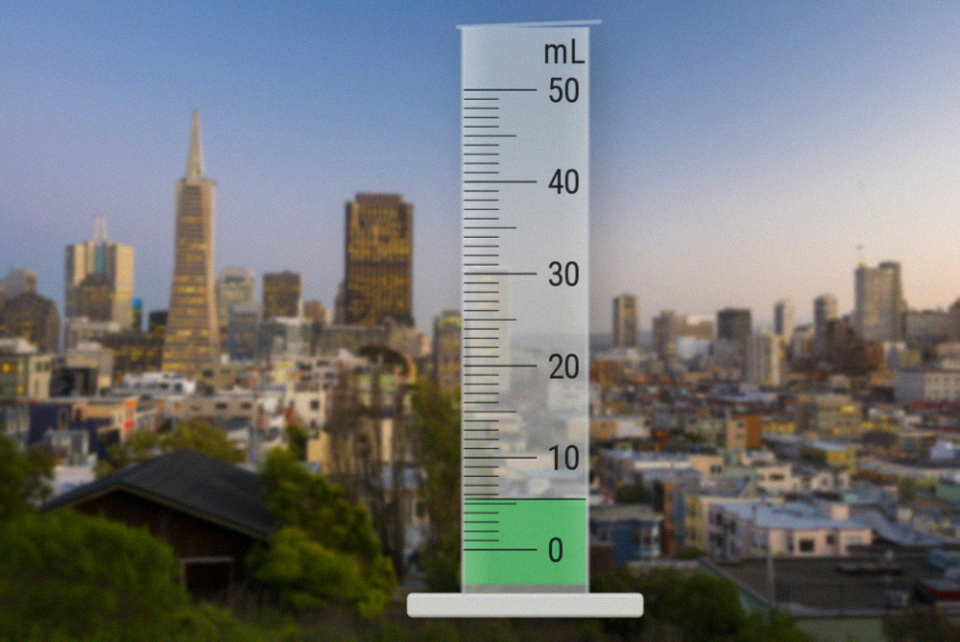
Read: 5.5,mL
